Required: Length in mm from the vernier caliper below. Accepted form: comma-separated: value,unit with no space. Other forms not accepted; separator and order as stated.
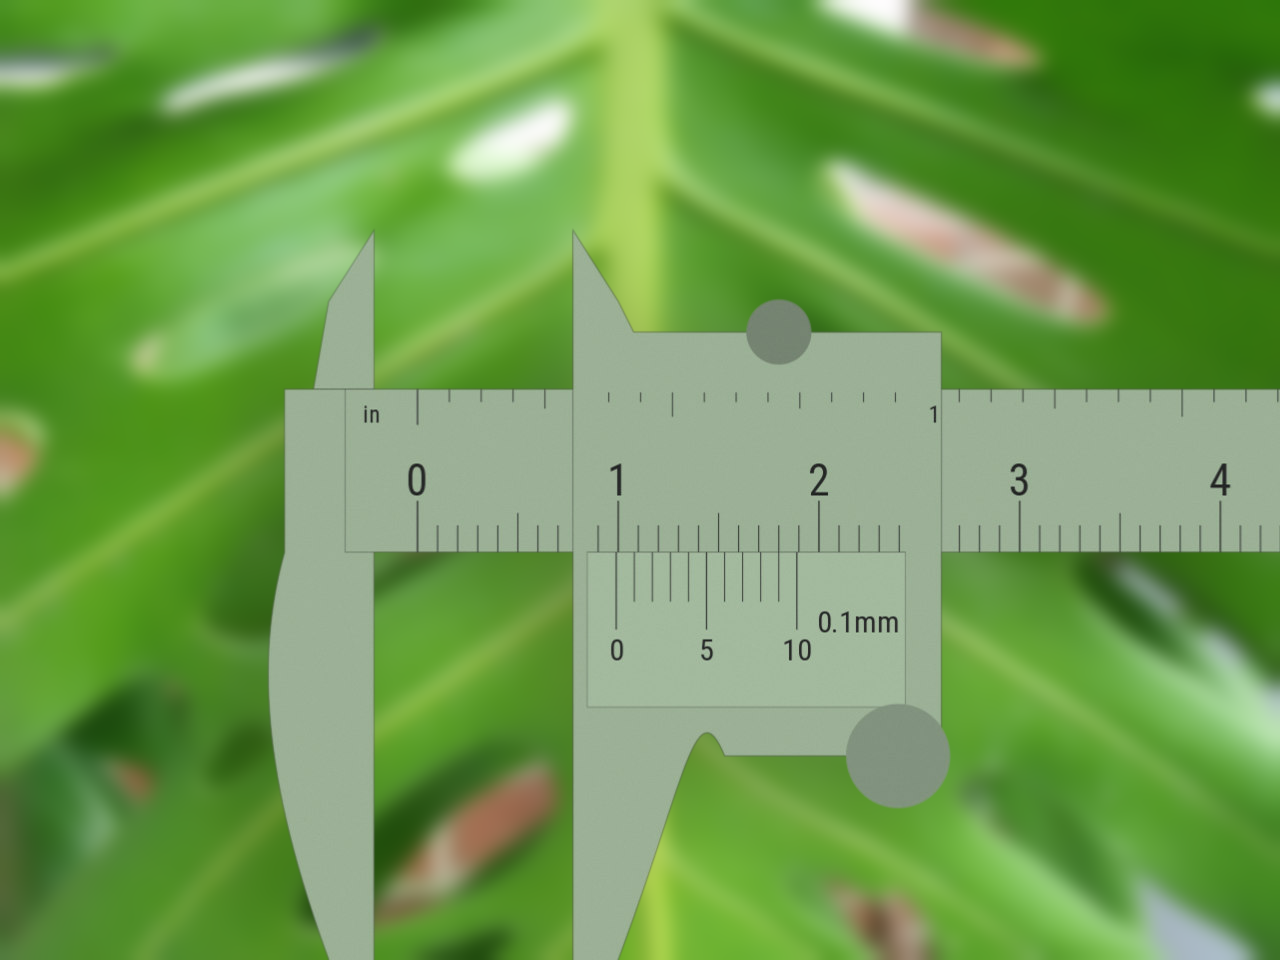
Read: 9.9,mm
